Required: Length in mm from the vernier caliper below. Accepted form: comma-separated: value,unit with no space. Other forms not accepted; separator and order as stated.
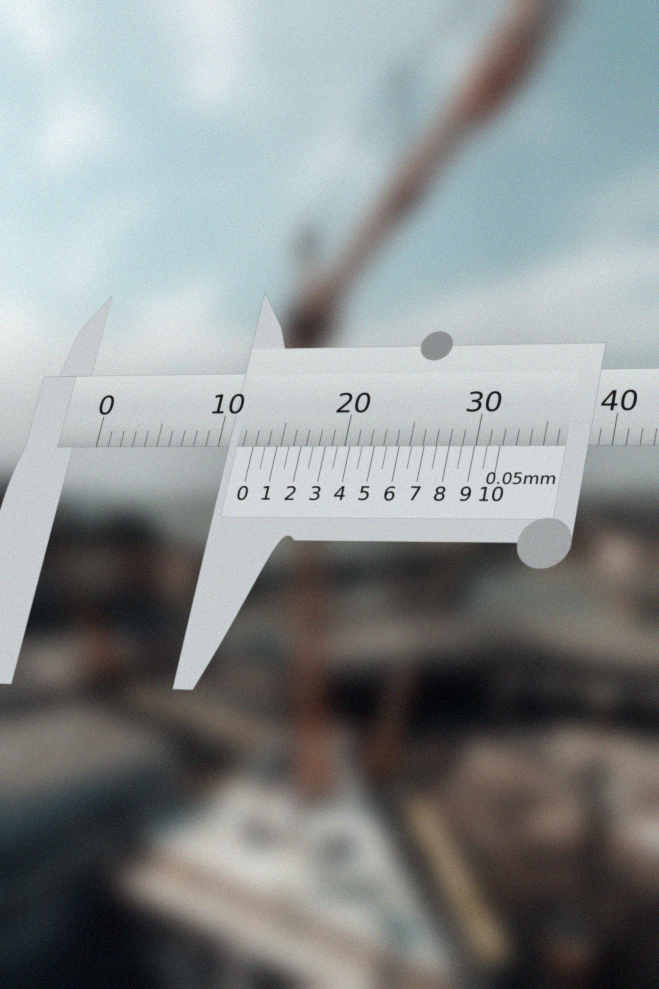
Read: 12.8,mm
